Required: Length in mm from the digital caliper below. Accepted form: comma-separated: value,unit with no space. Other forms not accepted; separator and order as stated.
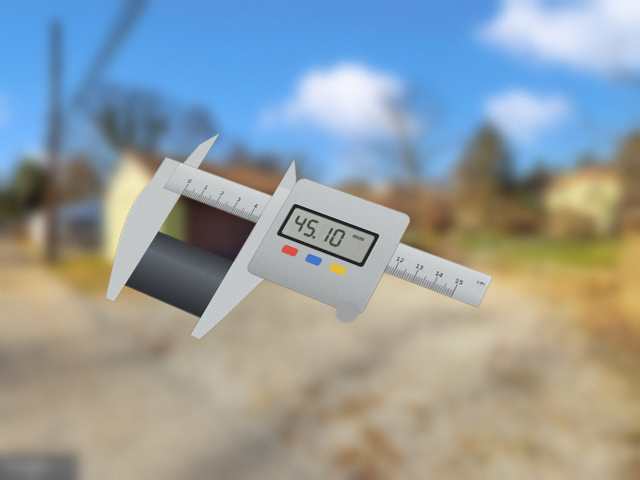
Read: 45.10,mm
